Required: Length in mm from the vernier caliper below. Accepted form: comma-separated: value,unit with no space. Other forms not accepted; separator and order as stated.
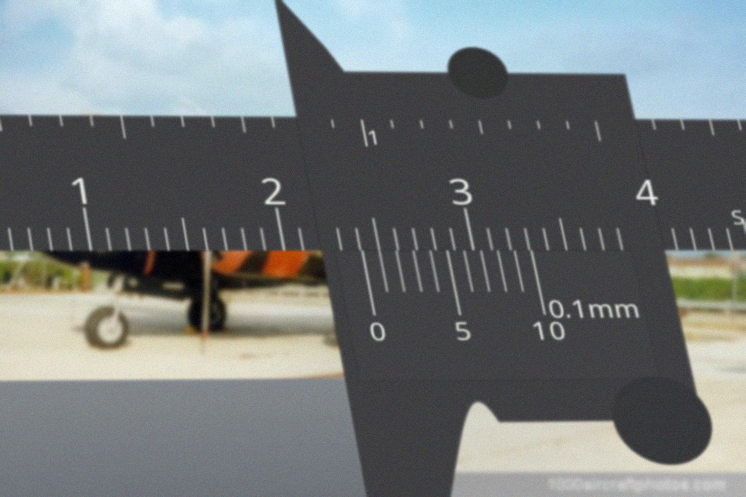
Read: 24.1,mm
